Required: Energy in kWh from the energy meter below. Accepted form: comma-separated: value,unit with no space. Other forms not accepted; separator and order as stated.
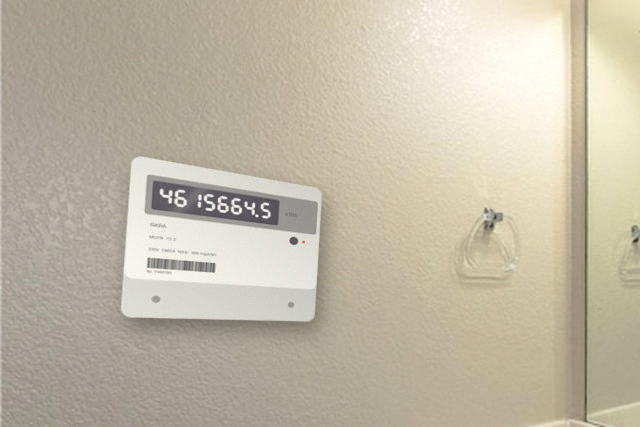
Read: 4615664.5,kWh
